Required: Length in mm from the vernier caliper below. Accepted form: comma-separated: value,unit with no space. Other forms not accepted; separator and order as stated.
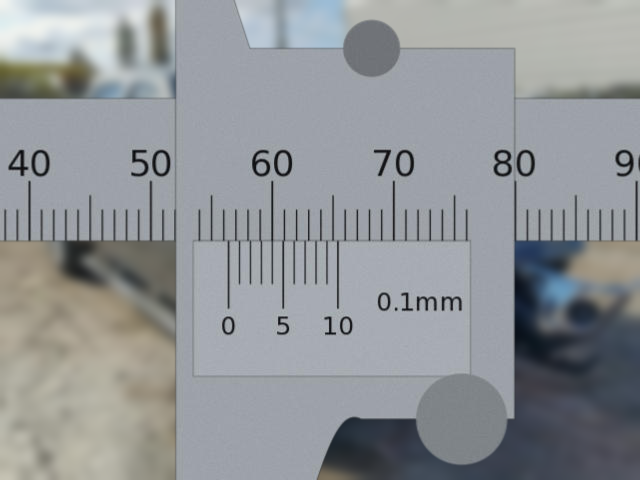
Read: 56.4,mm
